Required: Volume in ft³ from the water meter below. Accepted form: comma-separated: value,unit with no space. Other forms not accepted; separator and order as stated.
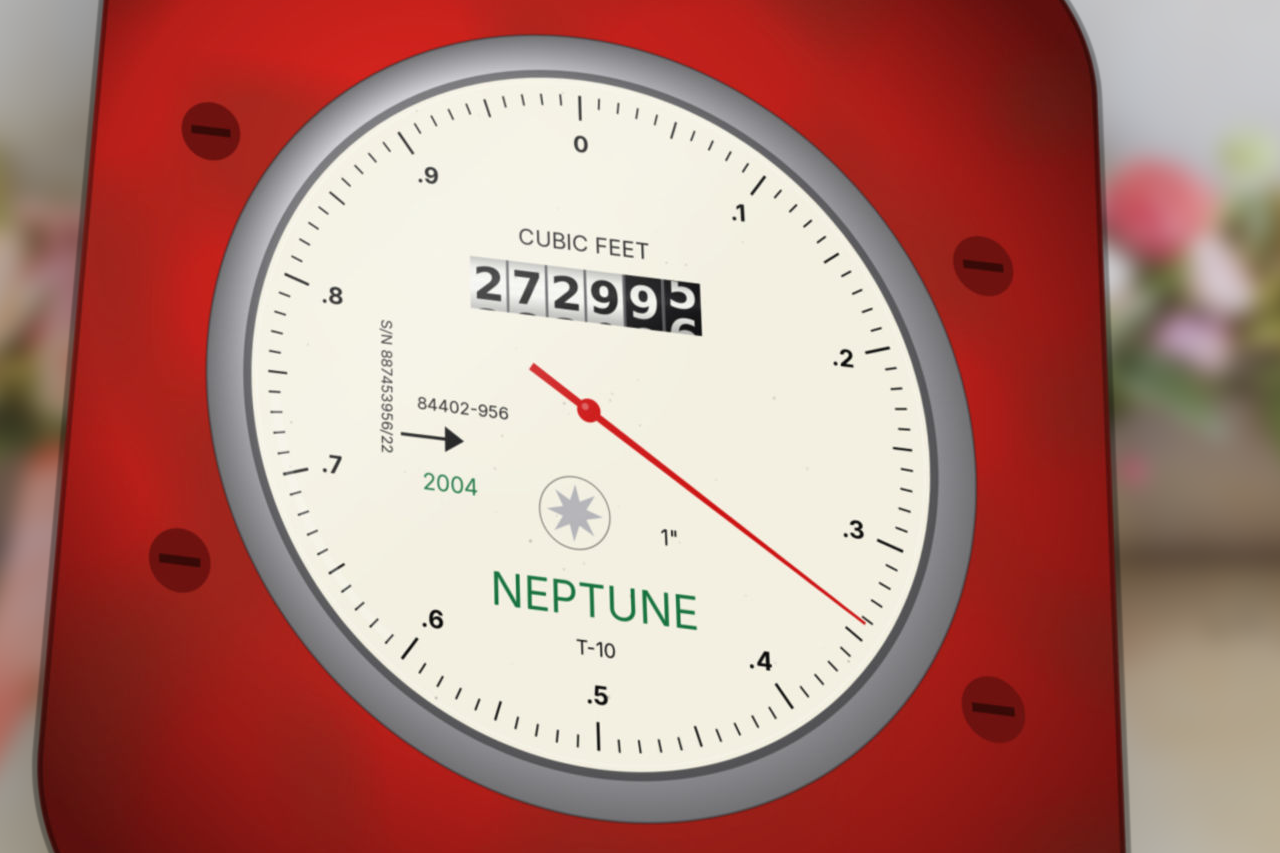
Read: 272995.34,ft³
